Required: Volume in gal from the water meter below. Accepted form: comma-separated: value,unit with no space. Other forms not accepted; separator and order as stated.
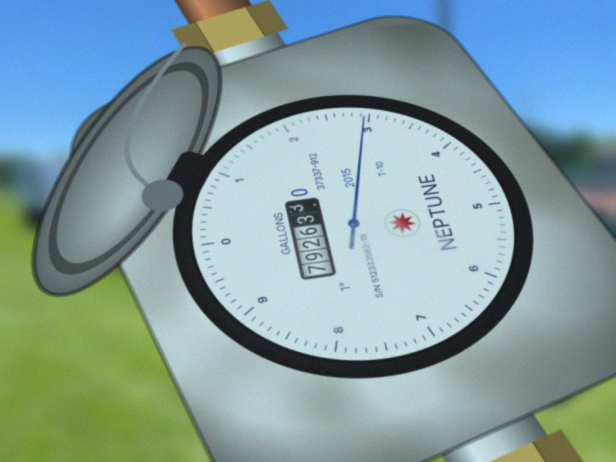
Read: 7926332.9,gal
